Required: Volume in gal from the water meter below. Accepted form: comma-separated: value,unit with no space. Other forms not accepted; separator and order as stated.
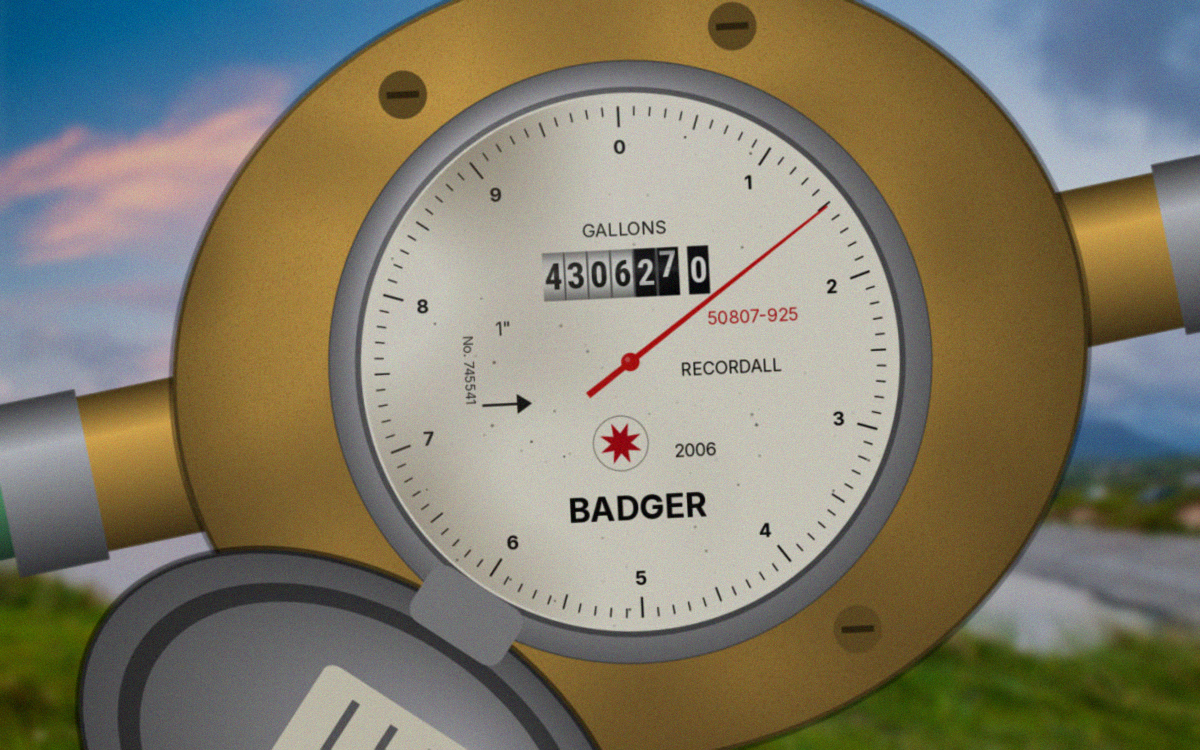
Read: 4306271.5,gal
